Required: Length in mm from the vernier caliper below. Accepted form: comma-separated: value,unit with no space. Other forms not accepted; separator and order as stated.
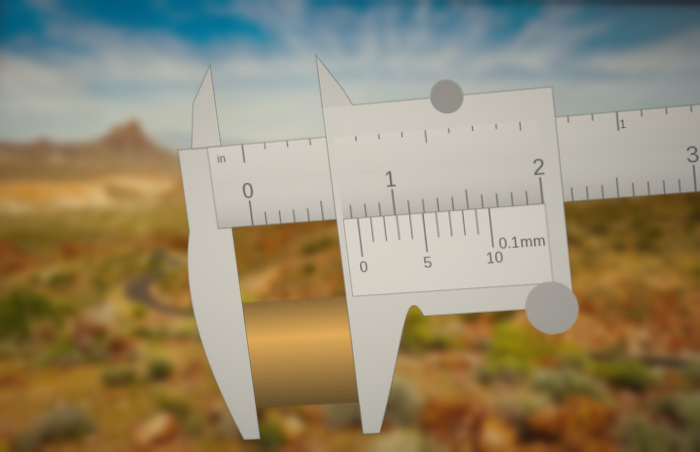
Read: 7.4,mm
